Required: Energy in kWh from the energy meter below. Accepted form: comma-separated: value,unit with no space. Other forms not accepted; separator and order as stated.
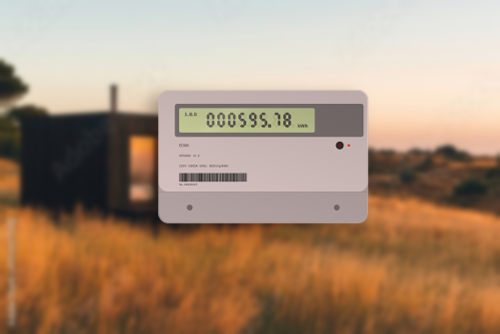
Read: 595.78,kWh
